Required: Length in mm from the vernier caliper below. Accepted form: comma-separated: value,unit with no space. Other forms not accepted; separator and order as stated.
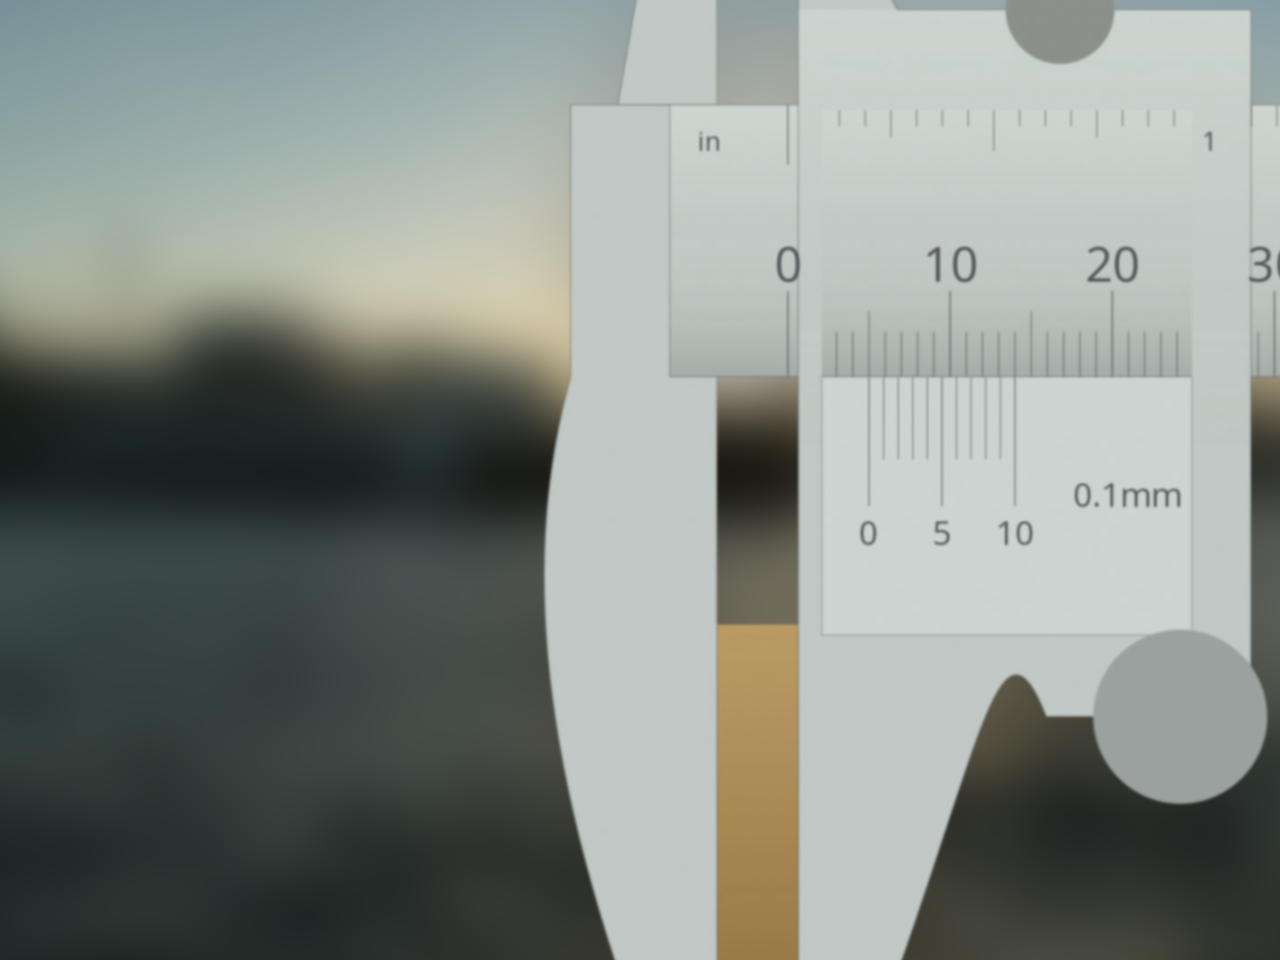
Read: 5.0,mm
